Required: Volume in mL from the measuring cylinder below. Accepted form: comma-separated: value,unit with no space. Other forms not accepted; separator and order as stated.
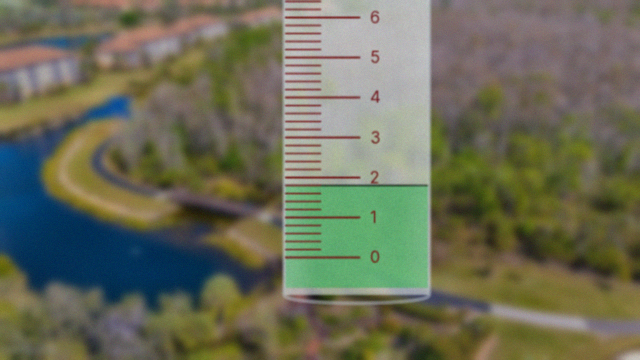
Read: 1.8,mL
